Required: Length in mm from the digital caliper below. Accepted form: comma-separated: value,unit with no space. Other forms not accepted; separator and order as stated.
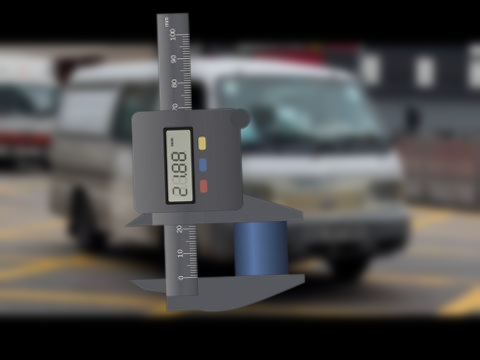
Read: 21.88,mm
